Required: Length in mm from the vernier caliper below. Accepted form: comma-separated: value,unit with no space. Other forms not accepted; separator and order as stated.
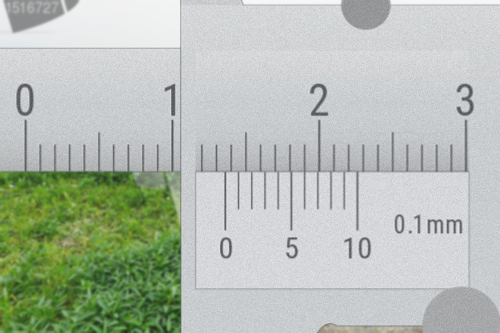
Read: 13.6,mm
